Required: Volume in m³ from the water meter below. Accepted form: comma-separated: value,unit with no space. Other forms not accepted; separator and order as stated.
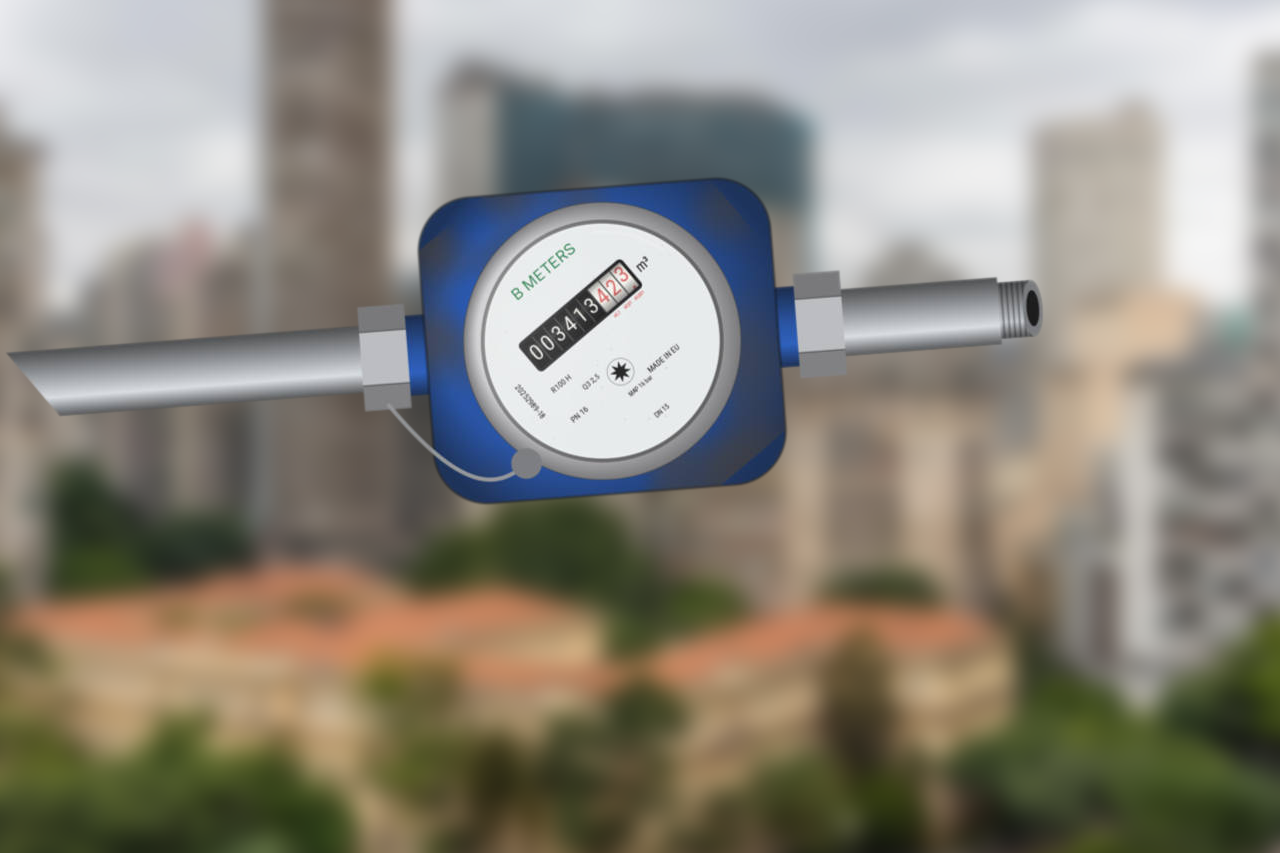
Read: 3413.423,m³
